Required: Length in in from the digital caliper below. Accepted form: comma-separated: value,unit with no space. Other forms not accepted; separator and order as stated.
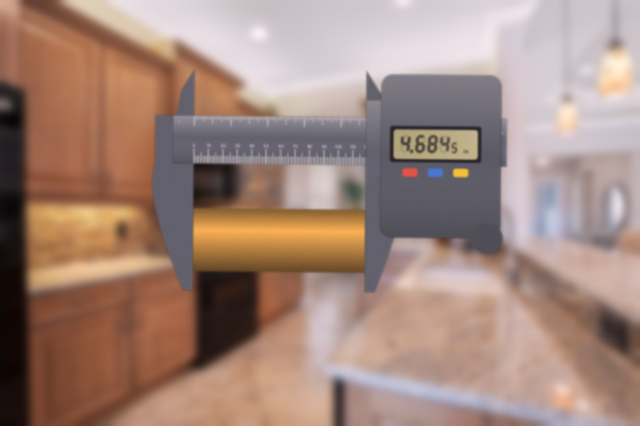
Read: 4.6845,in
